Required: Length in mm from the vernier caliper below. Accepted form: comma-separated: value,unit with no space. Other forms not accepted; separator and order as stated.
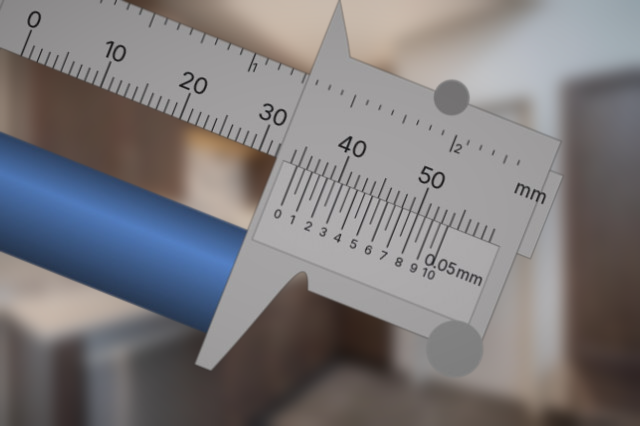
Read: 34.8,mm
